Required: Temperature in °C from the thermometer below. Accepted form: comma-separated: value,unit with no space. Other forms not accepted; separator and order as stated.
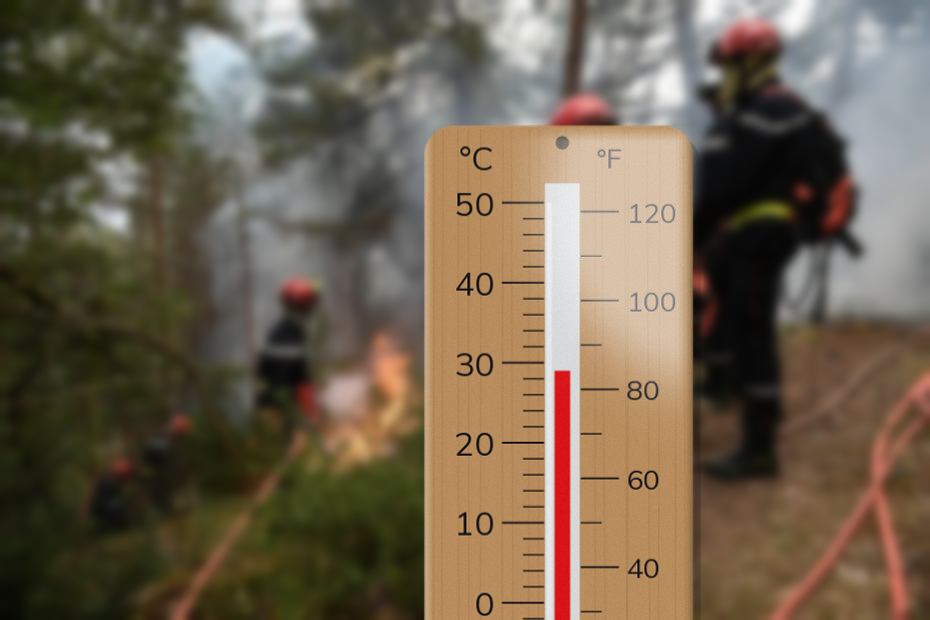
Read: 29,°C
